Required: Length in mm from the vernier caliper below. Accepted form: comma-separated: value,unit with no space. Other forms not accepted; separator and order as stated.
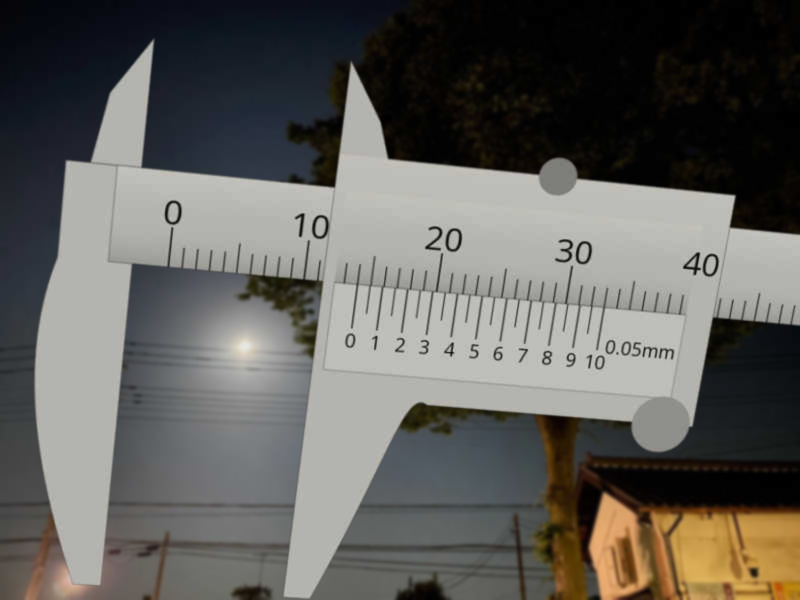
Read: 14.0,mm
